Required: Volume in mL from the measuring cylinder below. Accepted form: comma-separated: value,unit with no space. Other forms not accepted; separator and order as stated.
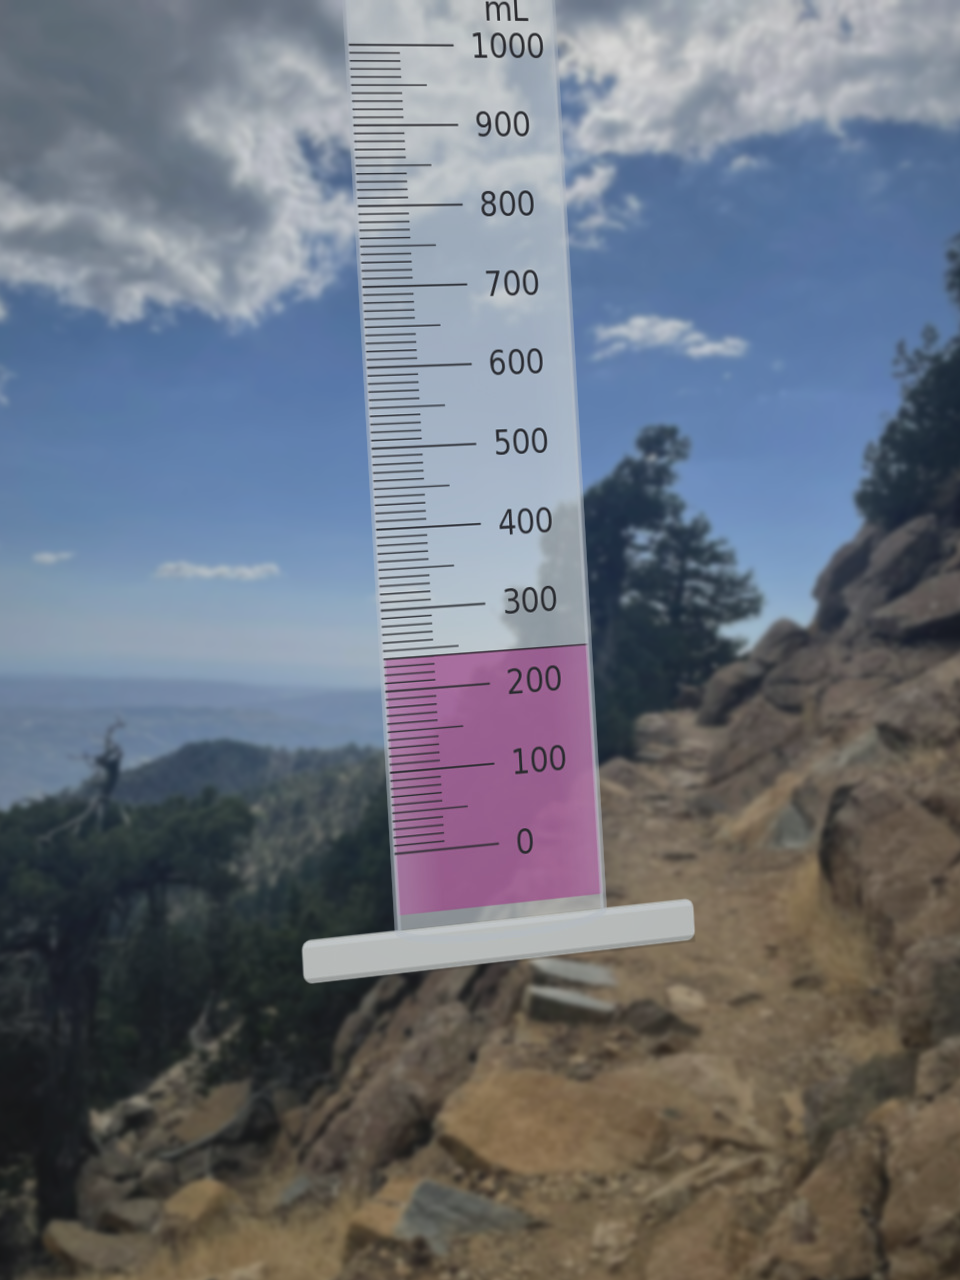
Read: 240,mL
